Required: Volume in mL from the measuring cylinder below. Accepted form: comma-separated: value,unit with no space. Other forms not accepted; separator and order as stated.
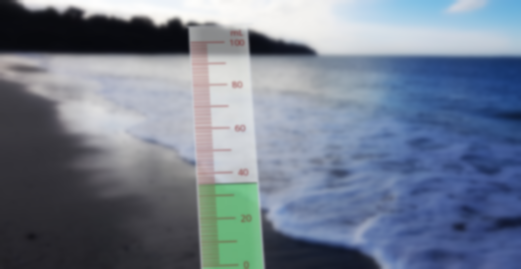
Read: 35,mL
